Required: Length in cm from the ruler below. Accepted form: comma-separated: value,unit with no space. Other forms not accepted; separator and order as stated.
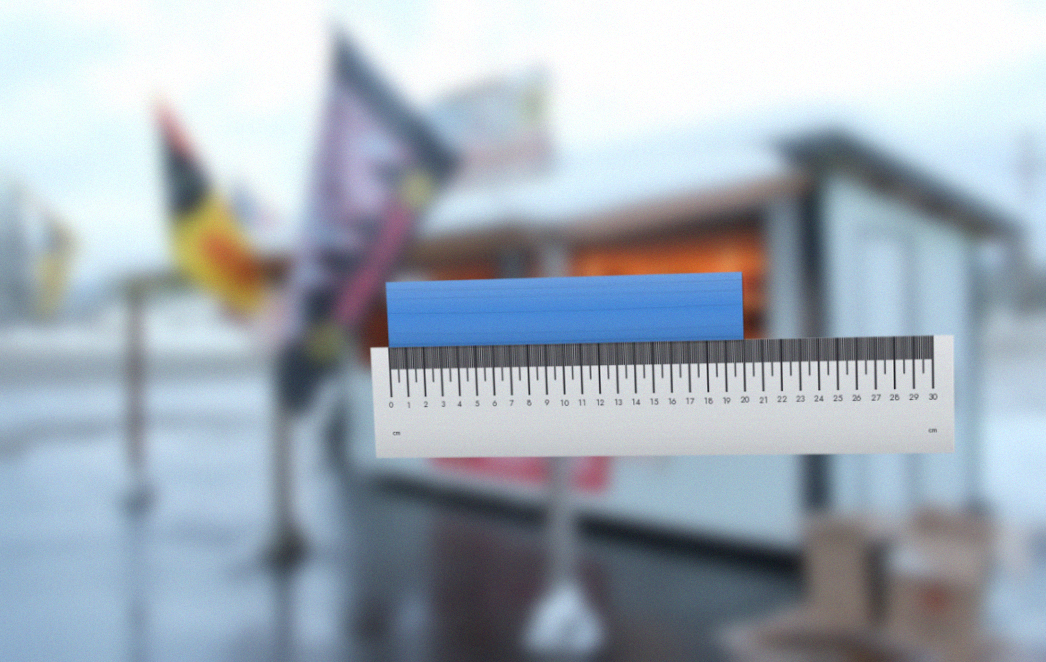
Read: 20,cm
